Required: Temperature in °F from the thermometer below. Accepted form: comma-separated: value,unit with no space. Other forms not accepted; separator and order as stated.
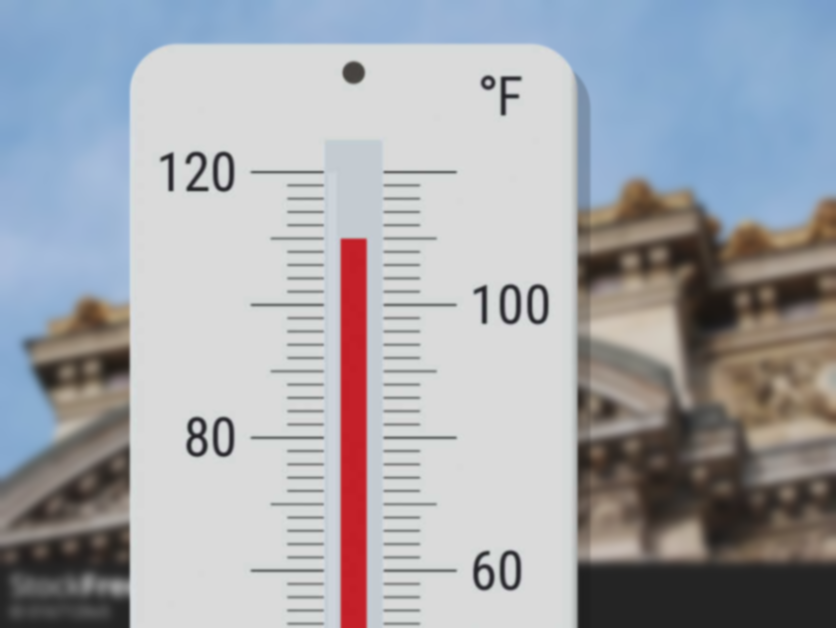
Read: 110,°F
